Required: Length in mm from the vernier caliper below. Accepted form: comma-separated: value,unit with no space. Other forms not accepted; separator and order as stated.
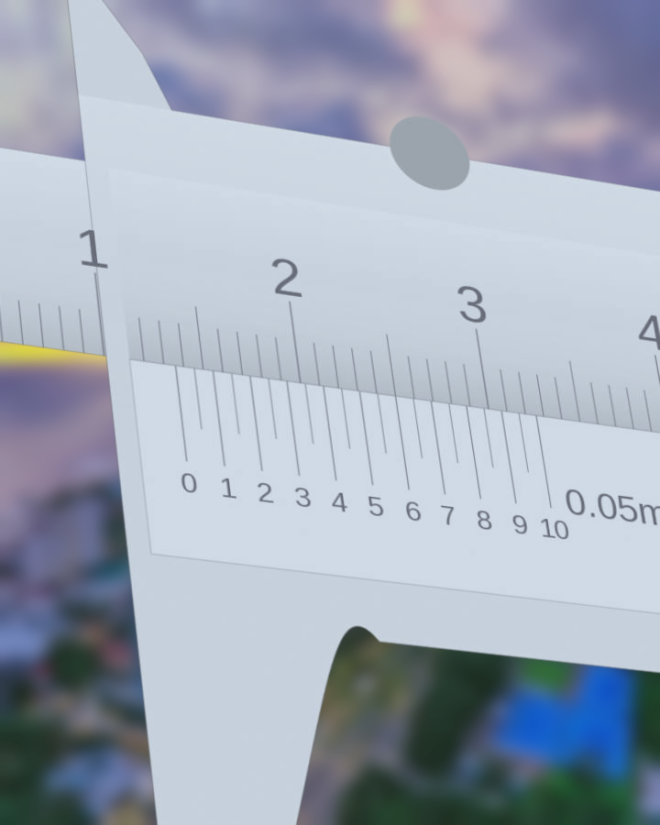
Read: 13.6,mm
